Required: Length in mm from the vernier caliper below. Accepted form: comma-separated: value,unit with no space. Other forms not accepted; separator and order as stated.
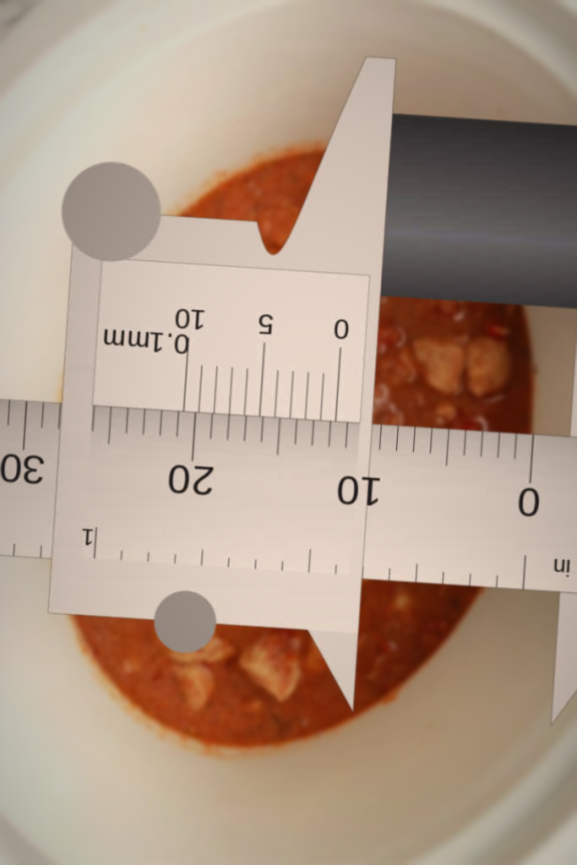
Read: 11.7,mm
